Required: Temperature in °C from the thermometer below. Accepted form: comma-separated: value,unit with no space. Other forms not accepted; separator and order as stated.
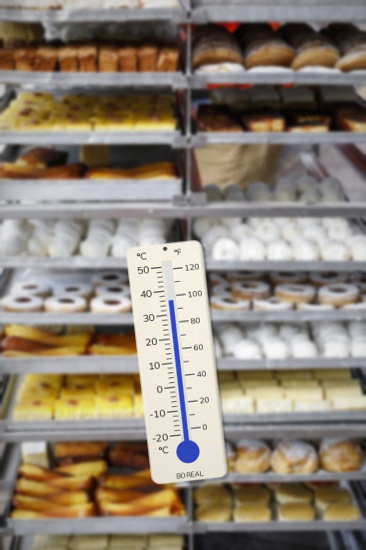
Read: 36,°C
